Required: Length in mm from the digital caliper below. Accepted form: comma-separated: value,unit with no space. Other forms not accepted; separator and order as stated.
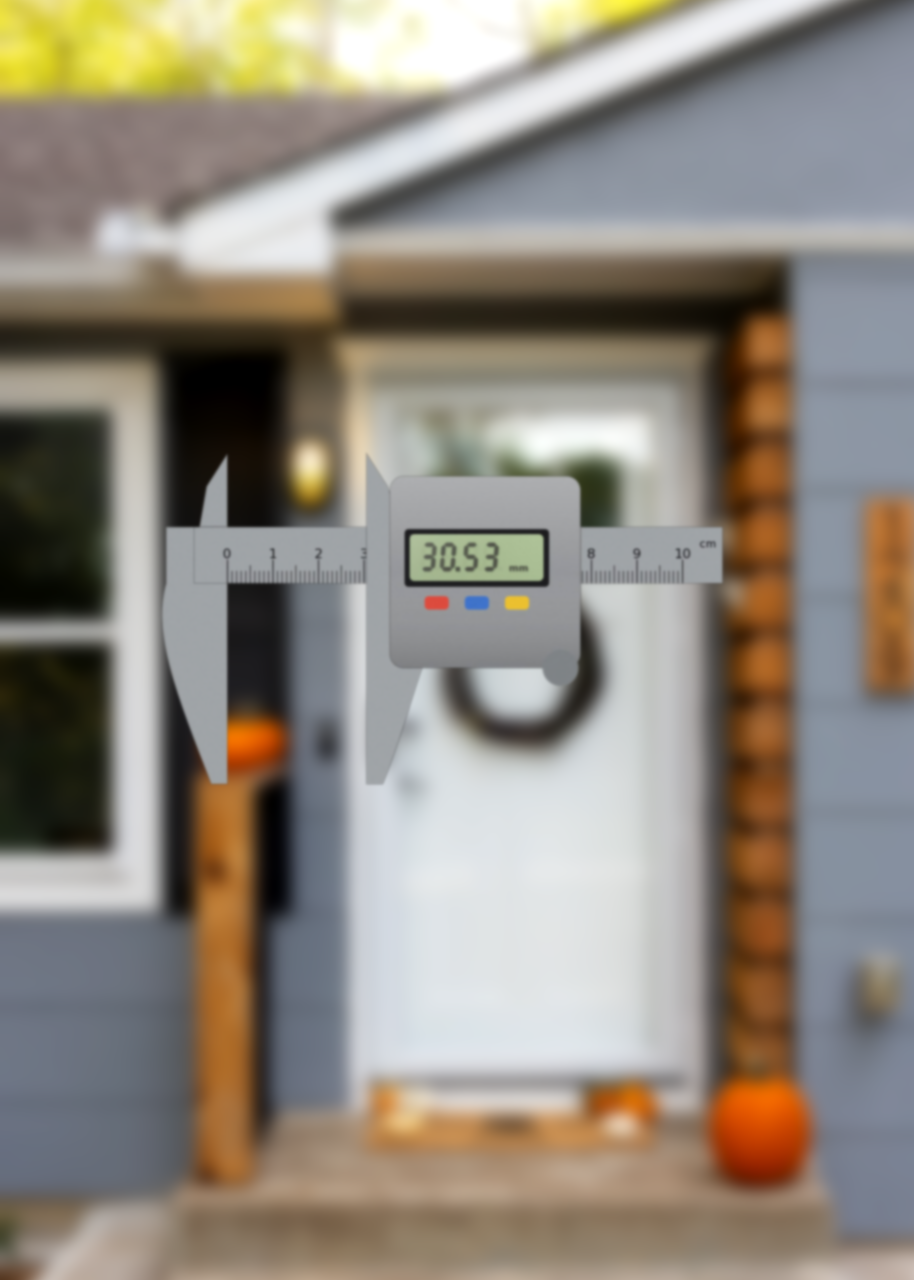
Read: 30.53,mm
